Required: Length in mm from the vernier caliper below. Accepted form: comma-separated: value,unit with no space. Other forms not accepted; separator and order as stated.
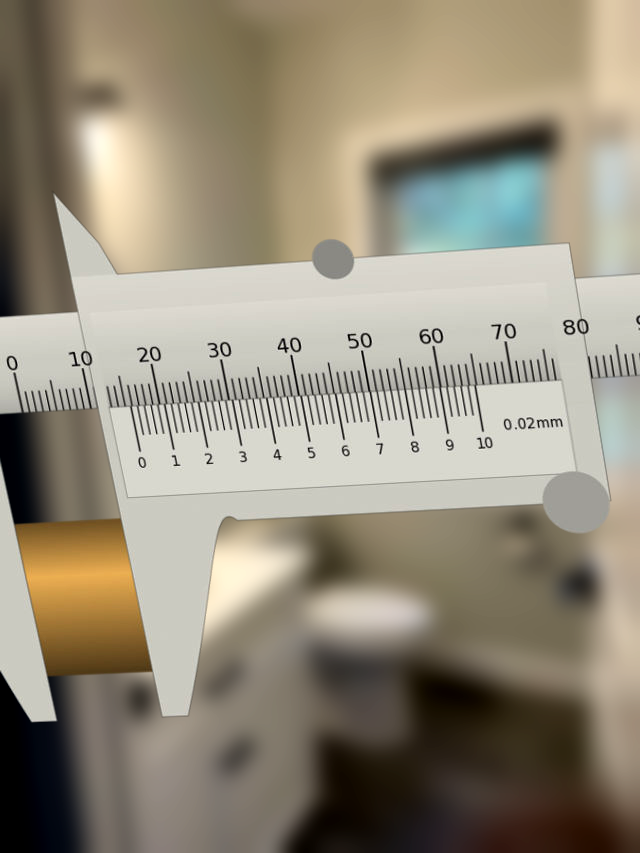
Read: 15.8,mm
